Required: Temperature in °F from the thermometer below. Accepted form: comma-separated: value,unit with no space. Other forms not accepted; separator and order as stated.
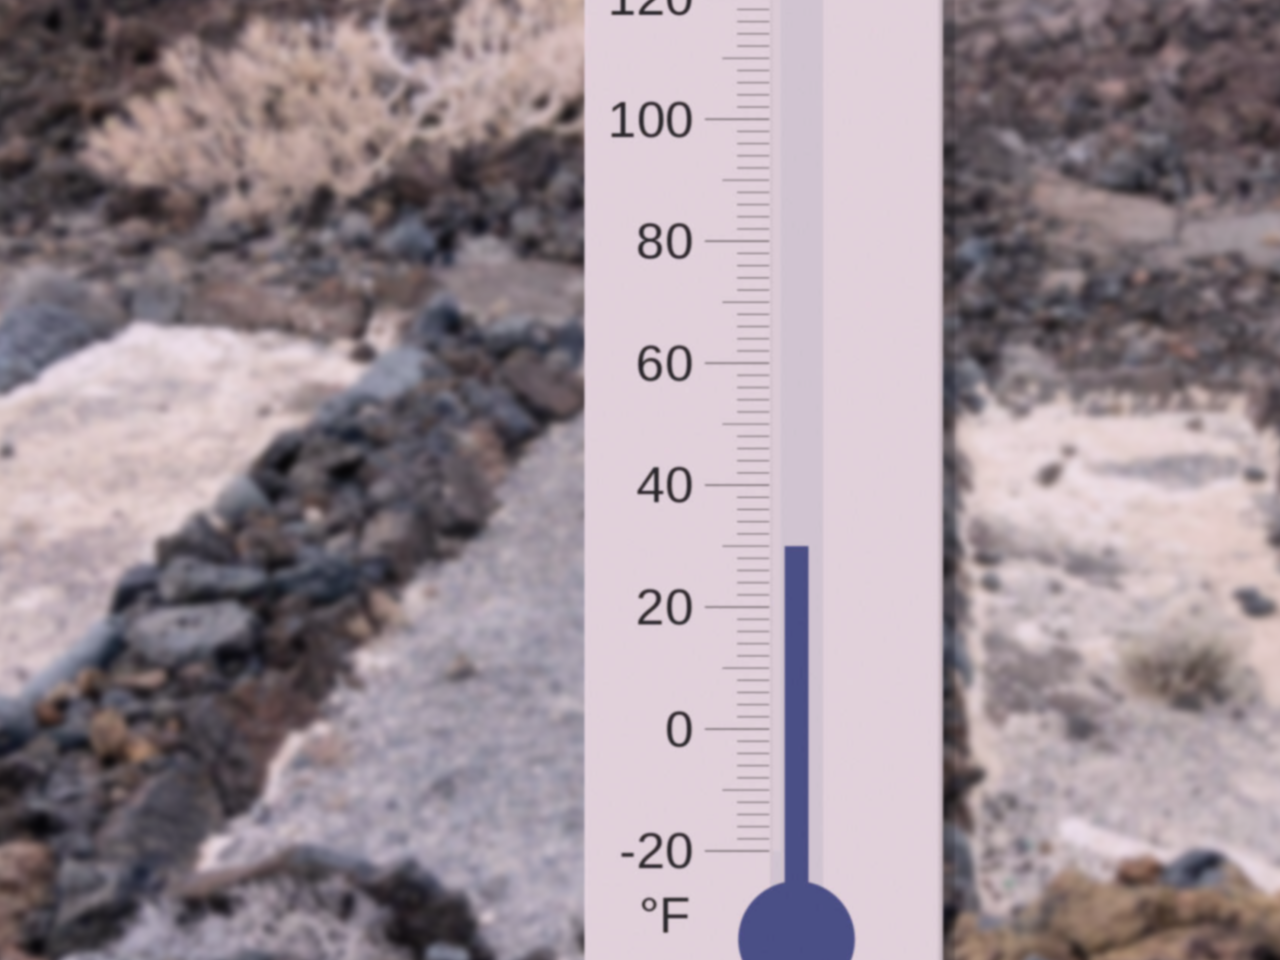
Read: 30,°F
